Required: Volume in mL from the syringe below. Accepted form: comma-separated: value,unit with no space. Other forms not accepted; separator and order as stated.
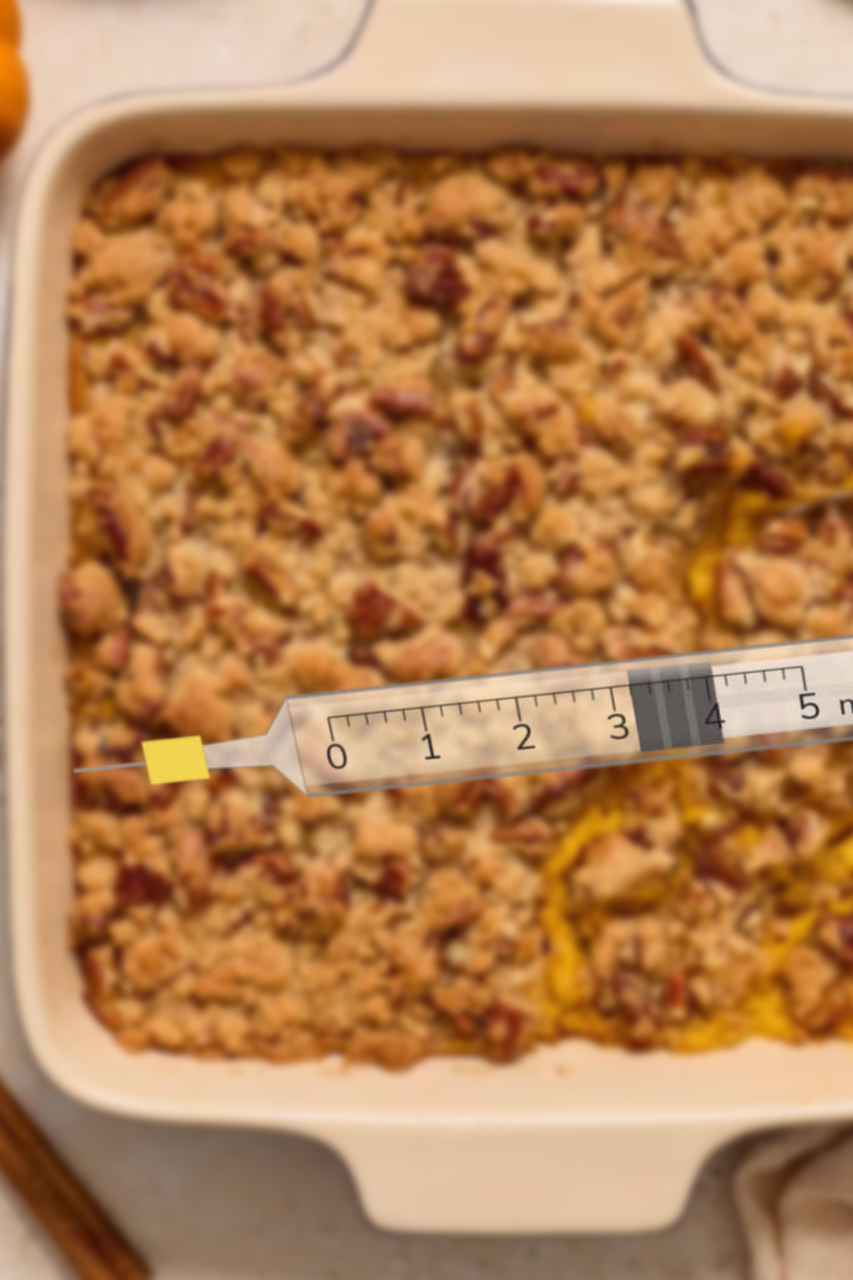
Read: 3.2,mL
